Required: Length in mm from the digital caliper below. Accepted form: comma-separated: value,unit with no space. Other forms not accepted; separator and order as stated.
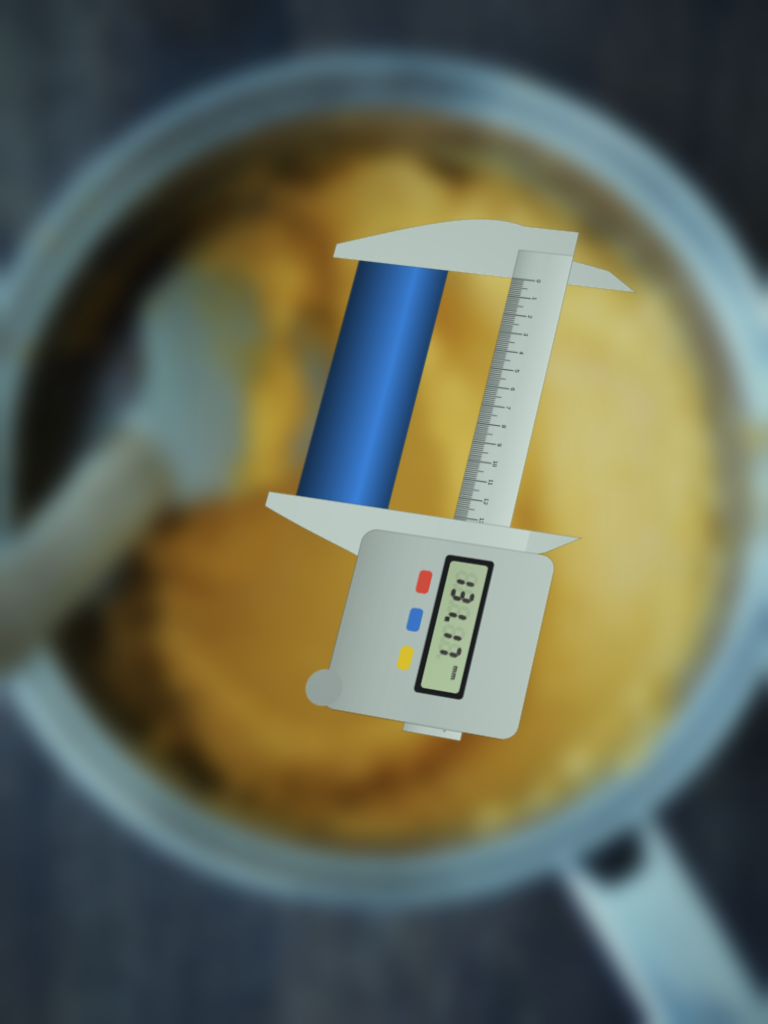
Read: 131.17,mm
